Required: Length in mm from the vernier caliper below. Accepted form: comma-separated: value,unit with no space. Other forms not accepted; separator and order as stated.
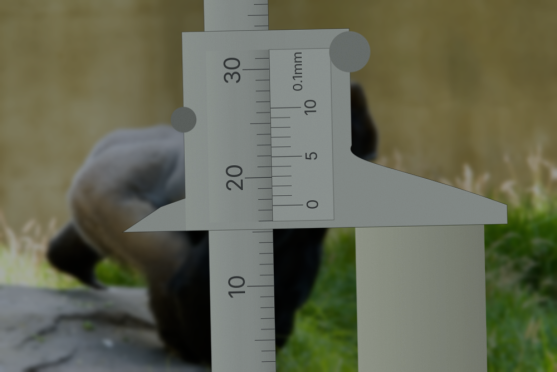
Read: 17.4,mm
